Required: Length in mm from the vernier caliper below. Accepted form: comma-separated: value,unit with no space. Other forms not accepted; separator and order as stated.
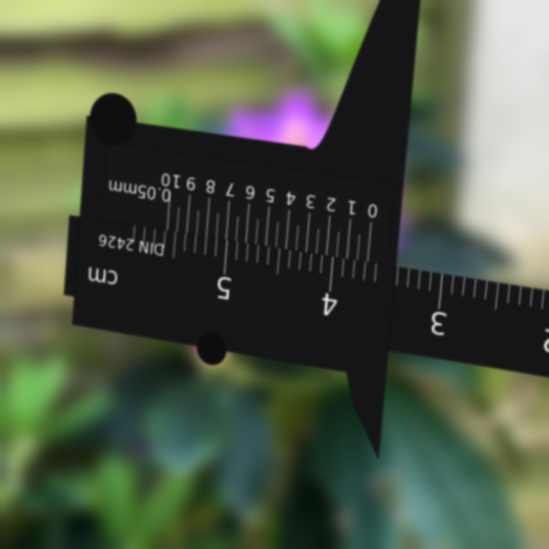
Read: 36.8,mm
